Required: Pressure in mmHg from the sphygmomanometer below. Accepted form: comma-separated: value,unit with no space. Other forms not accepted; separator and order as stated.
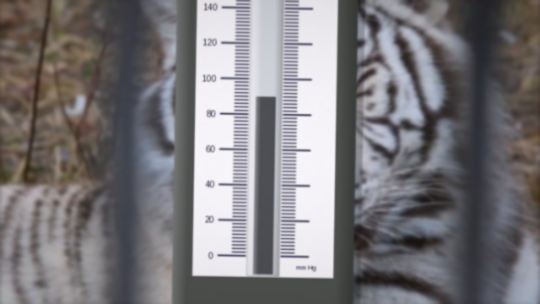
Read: 90,mmHg
